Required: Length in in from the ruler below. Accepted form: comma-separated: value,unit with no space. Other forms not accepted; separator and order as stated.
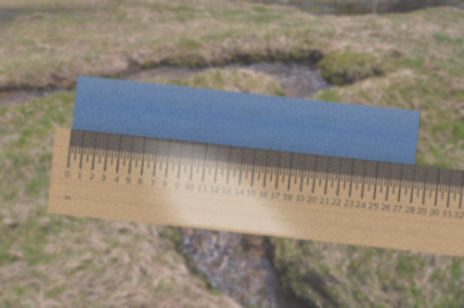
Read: 28,in
